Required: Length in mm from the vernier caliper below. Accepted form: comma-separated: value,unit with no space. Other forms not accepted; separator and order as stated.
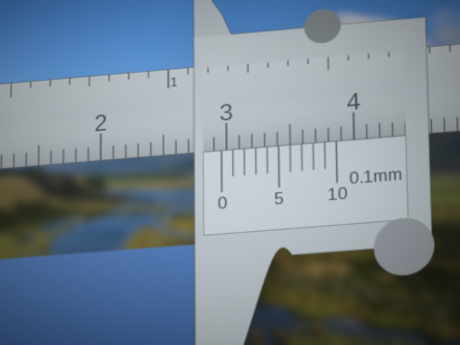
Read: 29.6,mm
